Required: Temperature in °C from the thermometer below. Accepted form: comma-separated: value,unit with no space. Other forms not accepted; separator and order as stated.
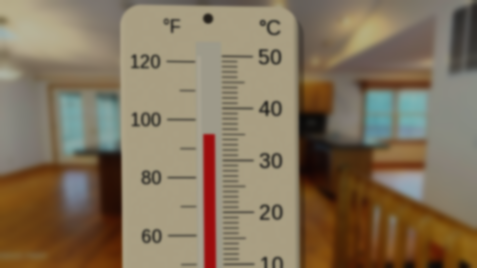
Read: 35,°C
